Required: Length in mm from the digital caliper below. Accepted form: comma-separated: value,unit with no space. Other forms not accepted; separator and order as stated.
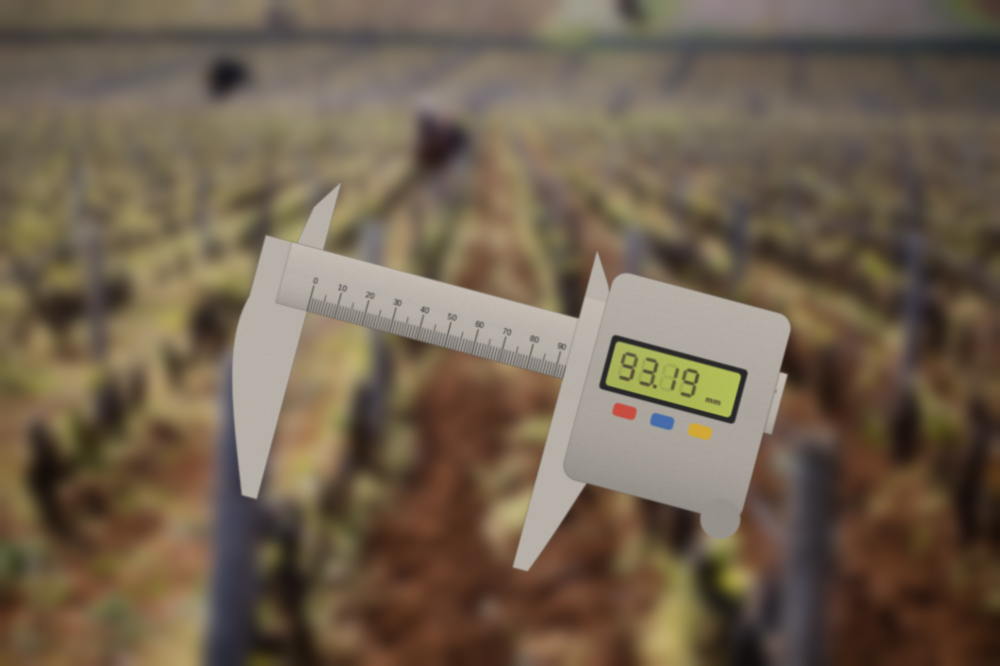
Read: 93.19,mm
